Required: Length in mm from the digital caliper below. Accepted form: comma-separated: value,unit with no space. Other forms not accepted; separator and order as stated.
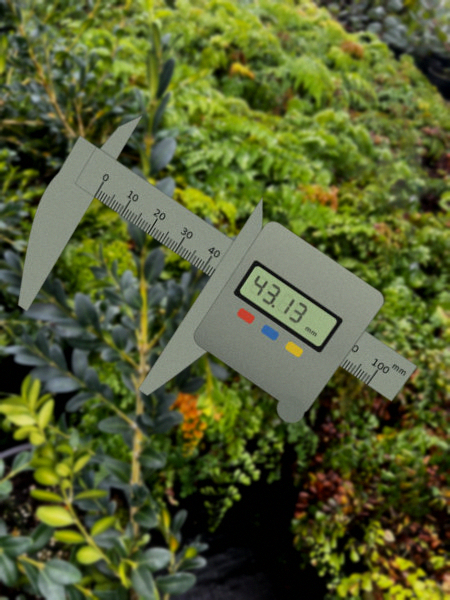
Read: 43.13,mm
